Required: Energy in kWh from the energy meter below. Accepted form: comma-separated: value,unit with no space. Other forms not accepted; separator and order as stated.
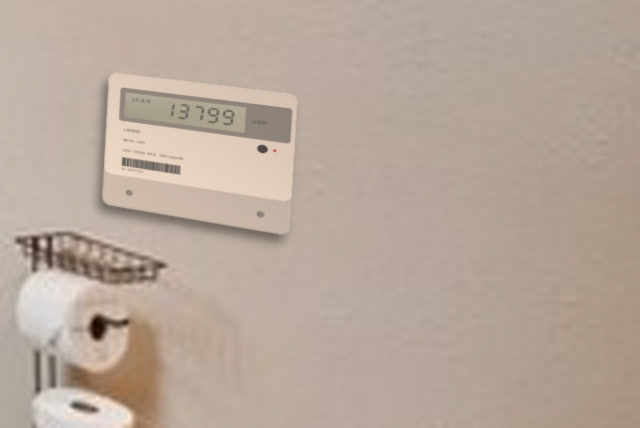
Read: 13799,kWh
